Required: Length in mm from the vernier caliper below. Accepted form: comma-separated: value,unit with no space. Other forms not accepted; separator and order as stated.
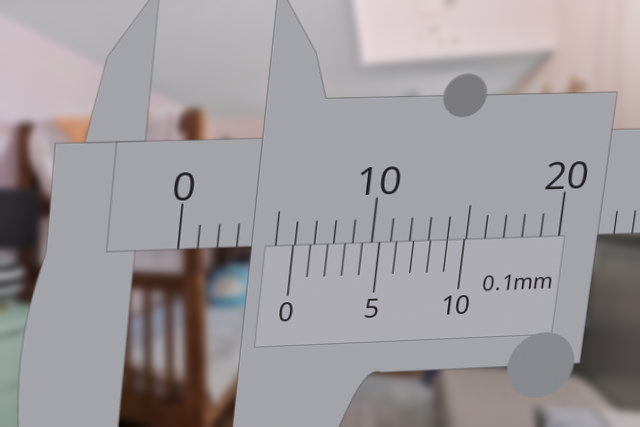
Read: 5.9,mm
